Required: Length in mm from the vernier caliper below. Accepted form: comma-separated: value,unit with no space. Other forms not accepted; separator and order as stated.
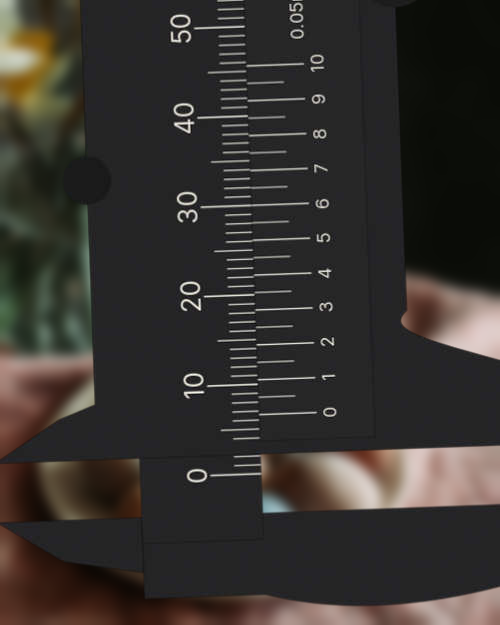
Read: 6.6,mm
